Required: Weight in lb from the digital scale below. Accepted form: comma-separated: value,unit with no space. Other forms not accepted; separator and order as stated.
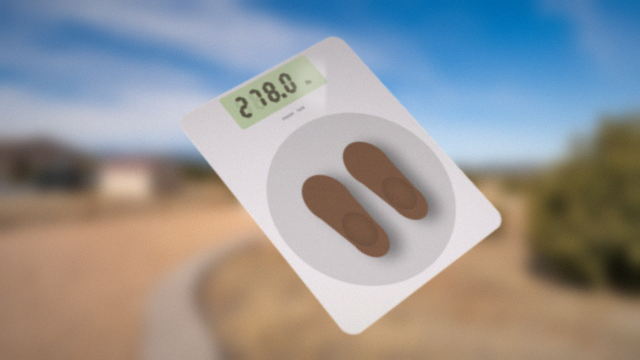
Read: 278.0,lb
